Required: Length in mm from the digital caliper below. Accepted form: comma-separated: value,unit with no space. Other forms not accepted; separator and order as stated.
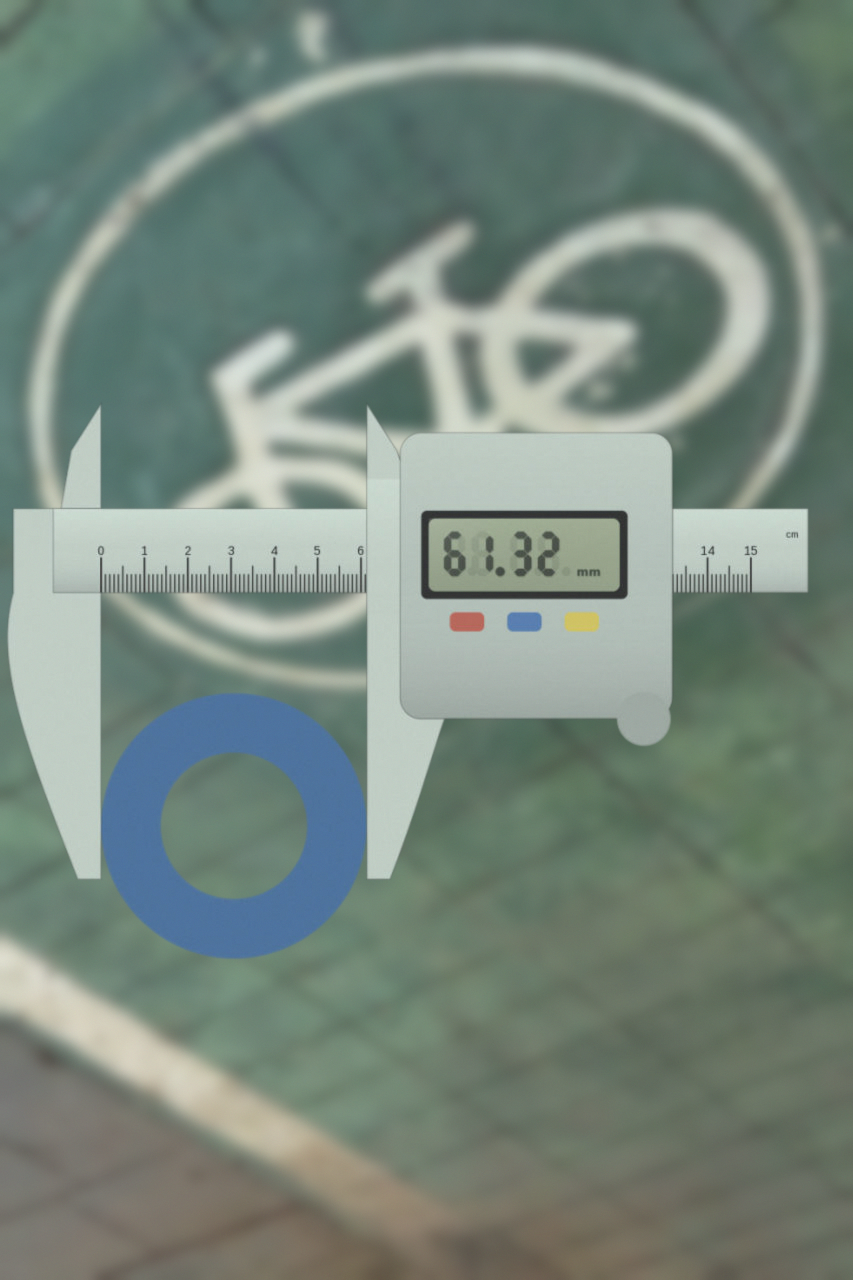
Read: 61.32,mm
